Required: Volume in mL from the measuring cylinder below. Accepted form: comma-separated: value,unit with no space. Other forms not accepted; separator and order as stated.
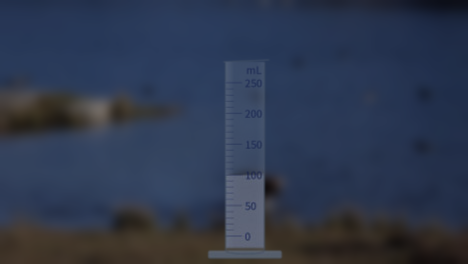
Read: 100,mL
